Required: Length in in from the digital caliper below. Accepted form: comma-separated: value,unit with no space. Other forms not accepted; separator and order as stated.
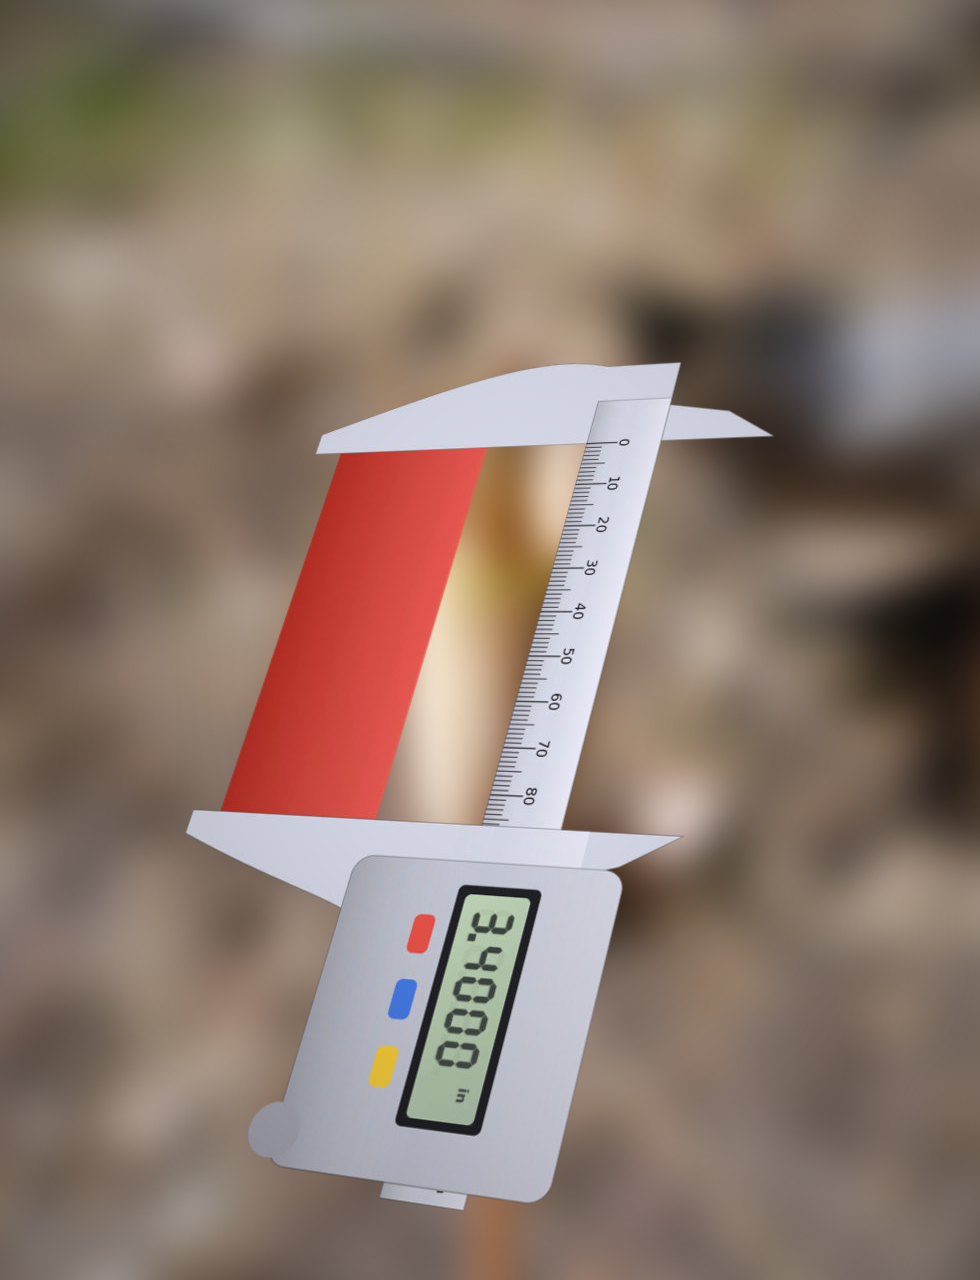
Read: 3.4000,in
